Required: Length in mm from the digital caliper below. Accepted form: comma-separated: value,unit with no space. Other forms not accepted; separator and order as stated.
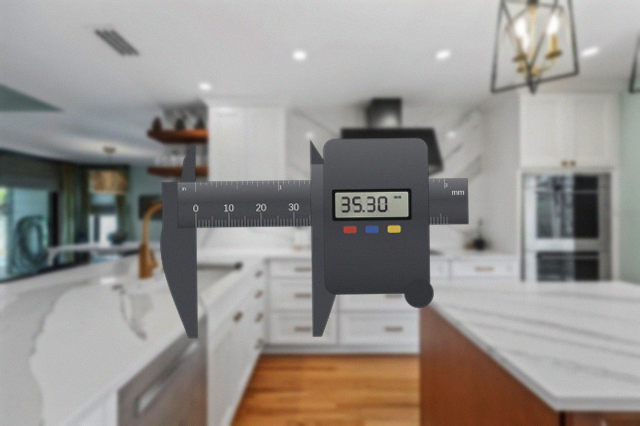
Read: 35.30,mm
